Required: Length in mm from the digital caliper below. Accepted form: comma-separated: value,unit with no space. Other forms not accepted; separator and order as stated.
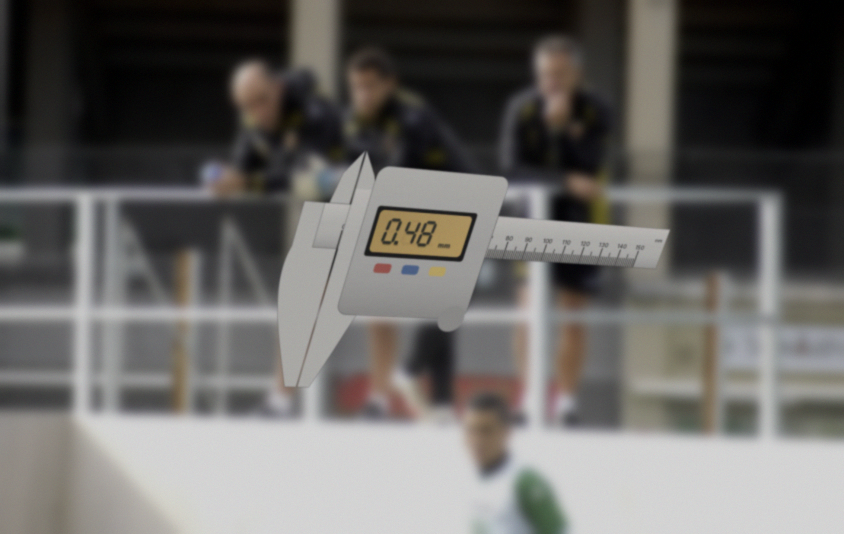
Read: 0.48,mm
